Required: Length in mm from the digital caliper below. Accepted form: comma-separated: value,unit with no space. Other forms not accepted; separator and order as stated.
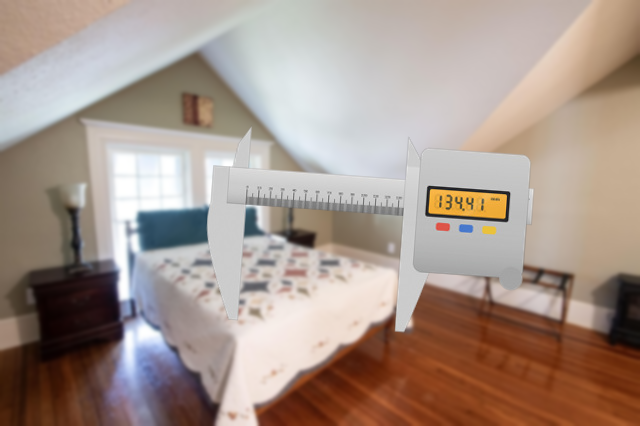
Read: 134.41,mm
